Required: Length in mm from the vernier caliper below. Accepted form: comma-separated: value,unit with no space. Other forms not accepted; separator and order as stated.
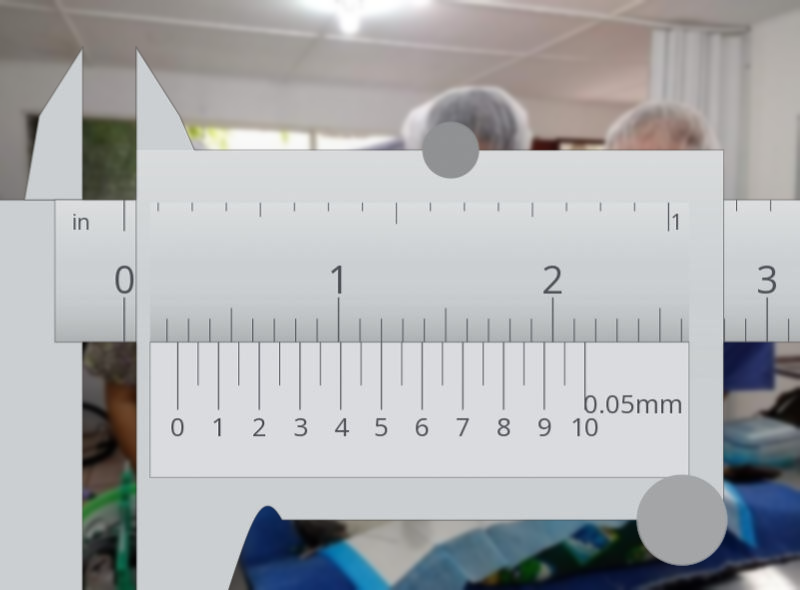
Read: 2.5,mm
